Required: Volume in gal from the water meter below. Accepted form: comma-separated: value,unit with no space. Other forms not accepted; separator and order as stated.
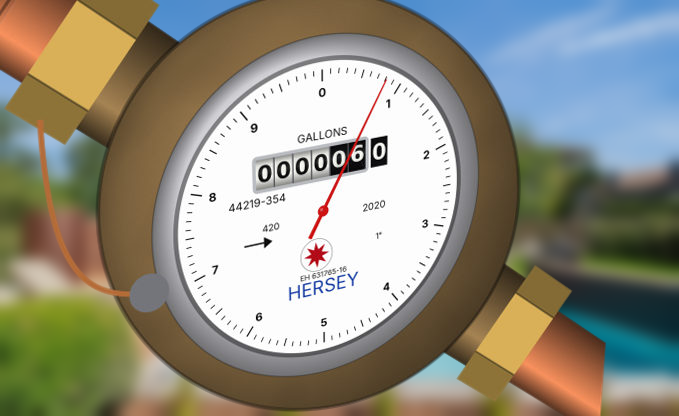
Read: 60.8,gal
